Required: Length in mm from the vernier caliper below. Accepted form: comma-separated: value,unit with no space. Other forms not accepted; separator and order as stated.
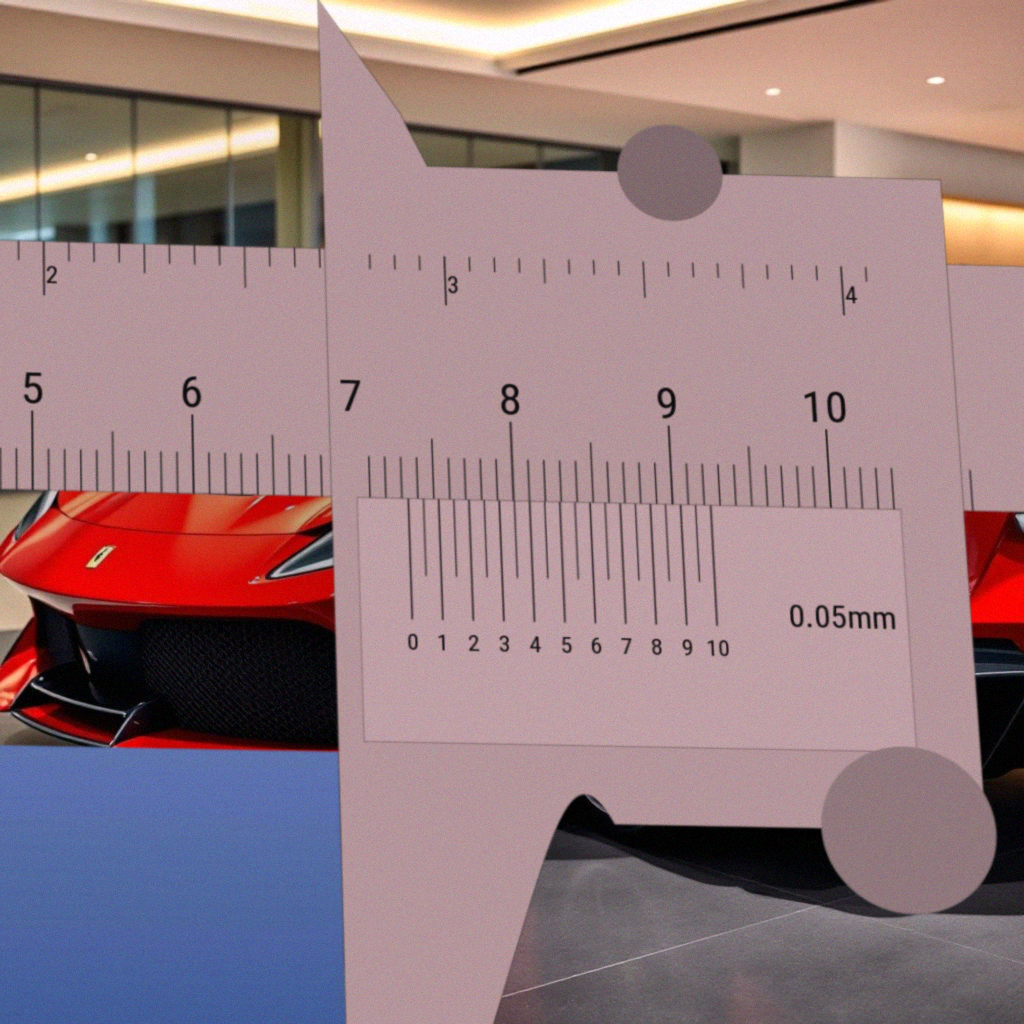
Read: 73.4,mm
